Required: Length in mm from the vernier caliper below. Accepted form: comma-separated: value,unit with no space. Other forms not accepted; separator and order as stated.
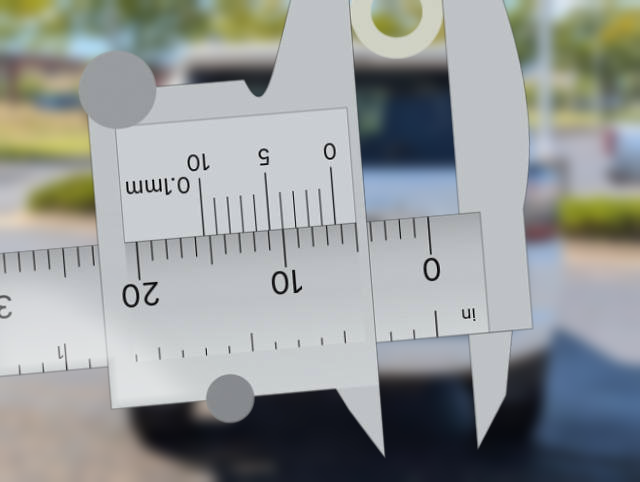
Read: 6.4,mm
